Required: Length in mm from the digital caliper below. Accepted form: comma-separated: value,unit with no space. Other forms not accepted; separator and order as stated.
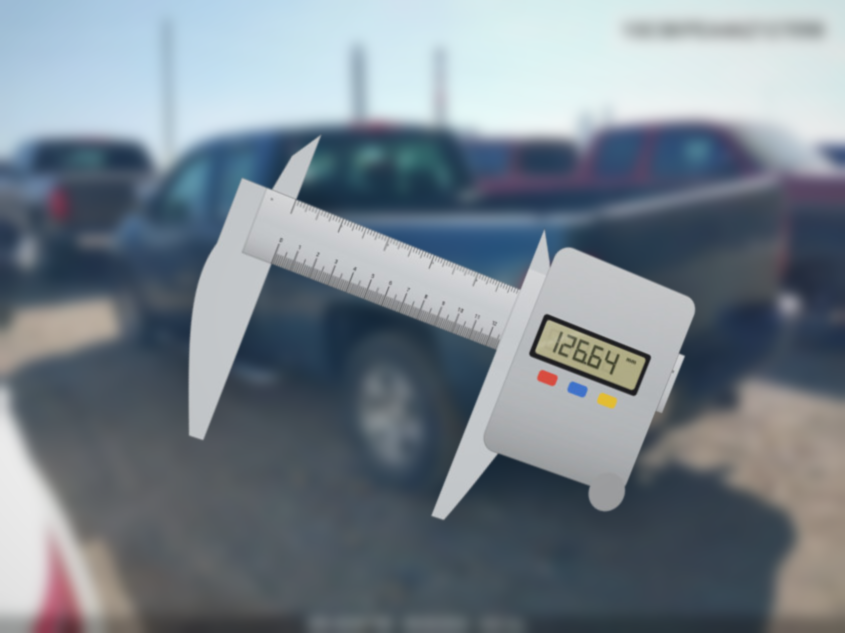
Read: 126.64,mm
